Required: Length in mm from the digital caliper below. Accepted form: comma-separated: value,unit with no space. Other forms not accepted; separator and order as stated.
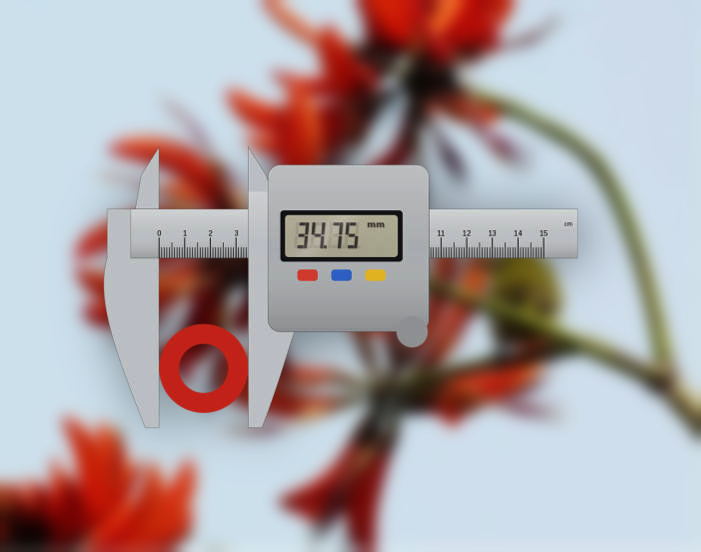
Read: 34.75,mm
